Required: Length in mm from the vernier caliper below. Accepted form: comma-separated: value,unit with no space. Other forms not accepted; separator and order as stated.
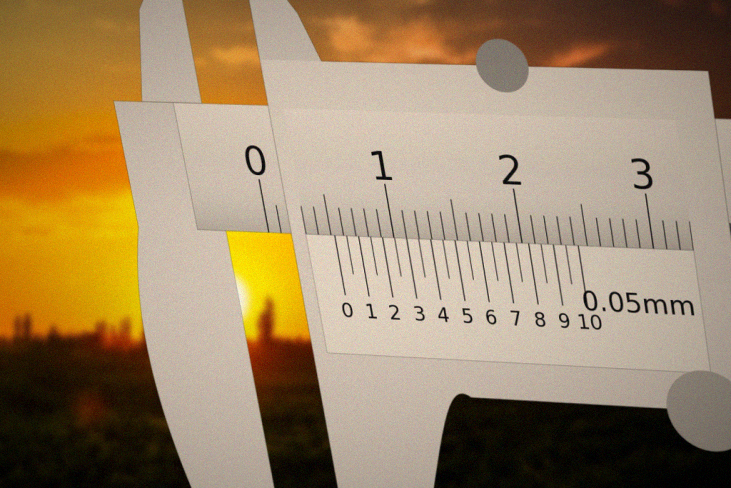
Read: 5.3,mm
